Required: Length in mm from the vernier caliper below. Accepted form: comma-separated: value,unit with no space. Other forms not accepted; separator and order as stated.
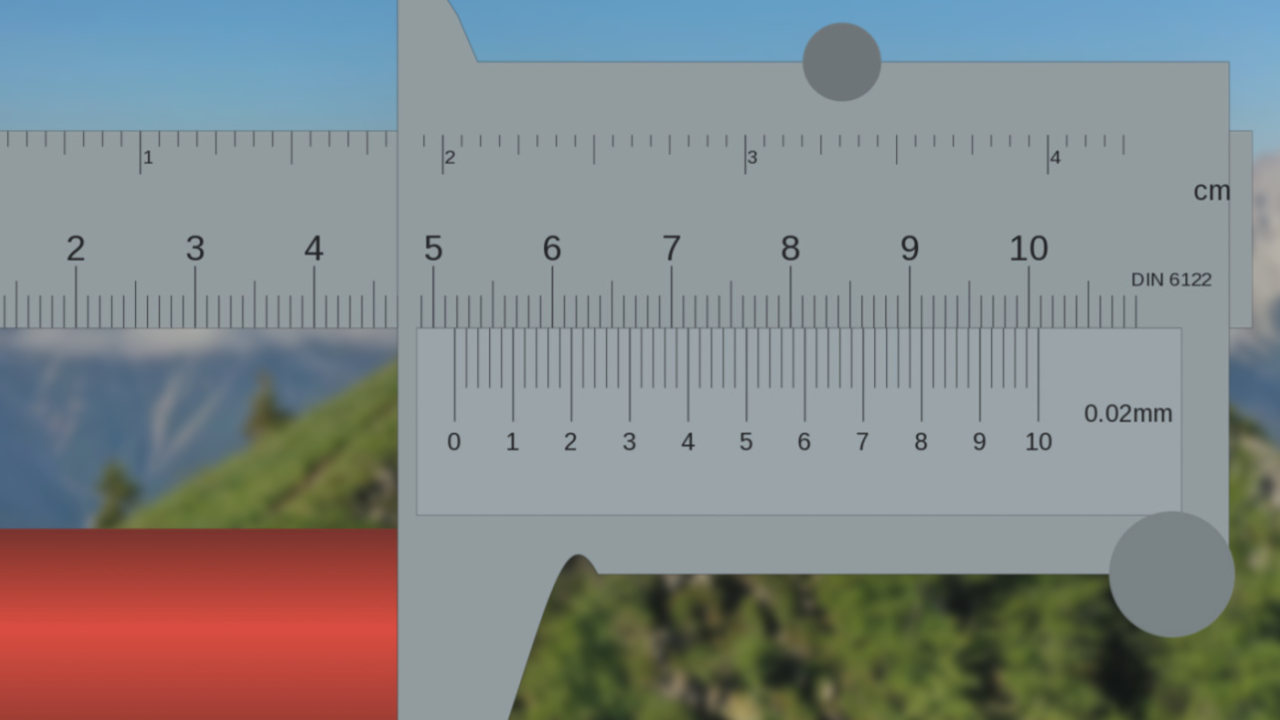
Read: 51.8,mm
